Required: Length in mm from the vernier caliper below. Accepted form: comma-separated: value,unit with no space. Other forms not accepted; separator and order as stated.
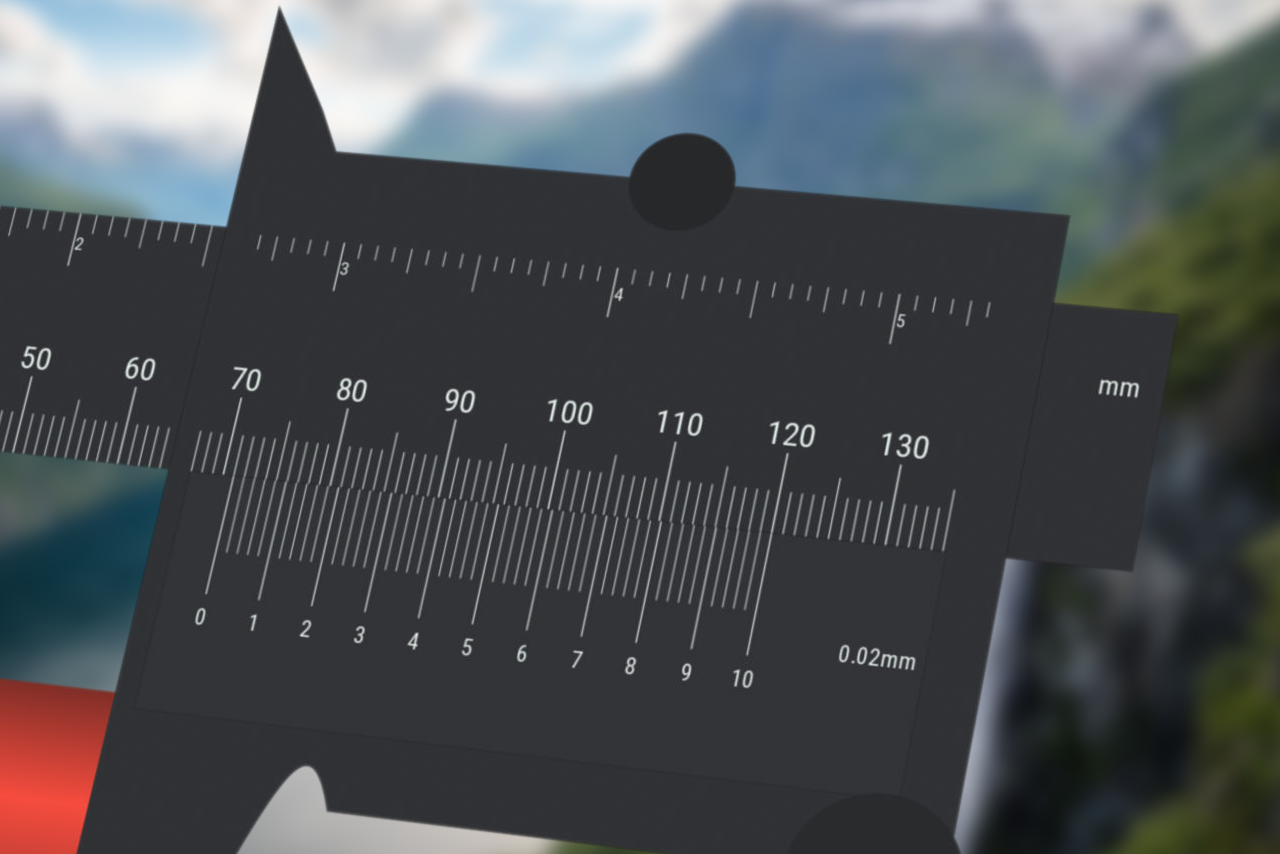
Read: 71.0,mm
